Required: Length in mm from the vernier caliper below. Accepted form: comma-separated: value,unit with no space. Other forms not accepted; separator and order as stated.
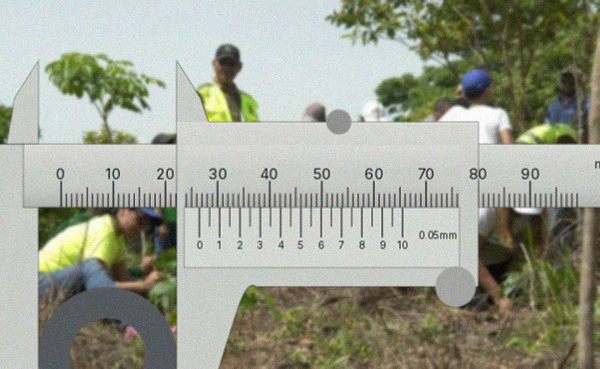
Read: 26.5,mm
